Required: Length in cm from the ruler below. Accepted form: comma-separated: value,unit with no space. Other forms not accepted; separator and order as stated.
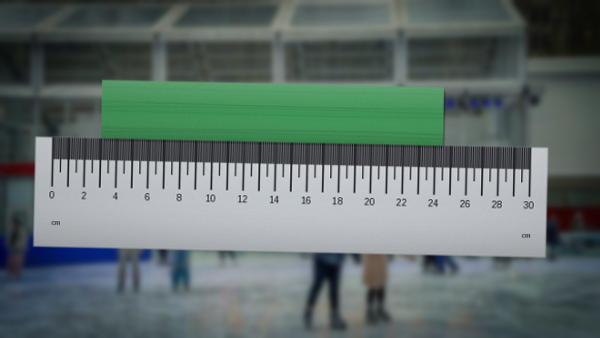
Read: 21.5,cm
